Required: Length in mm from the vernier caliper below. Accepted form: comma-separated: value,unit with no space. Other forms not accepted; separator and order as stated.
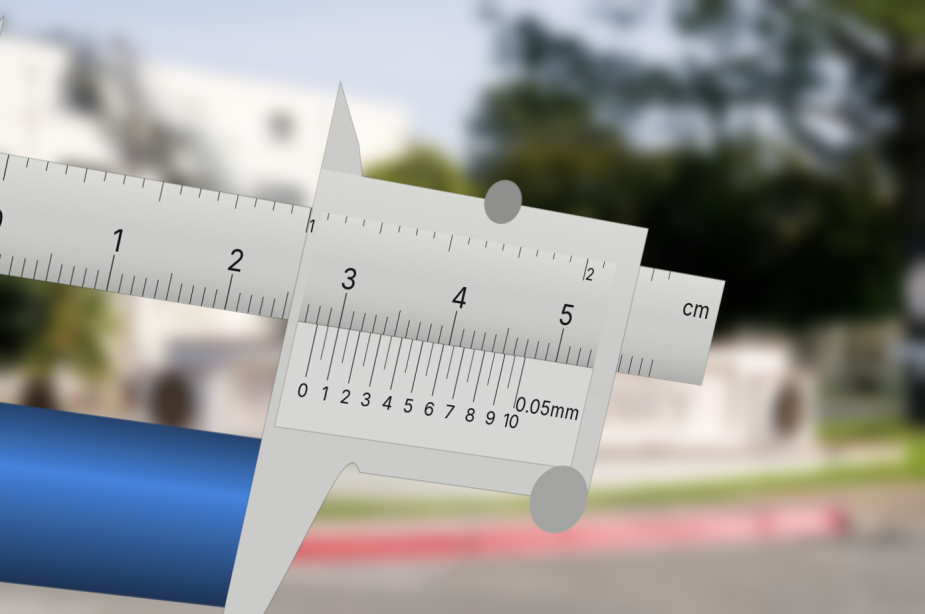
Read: 28.1,mm
